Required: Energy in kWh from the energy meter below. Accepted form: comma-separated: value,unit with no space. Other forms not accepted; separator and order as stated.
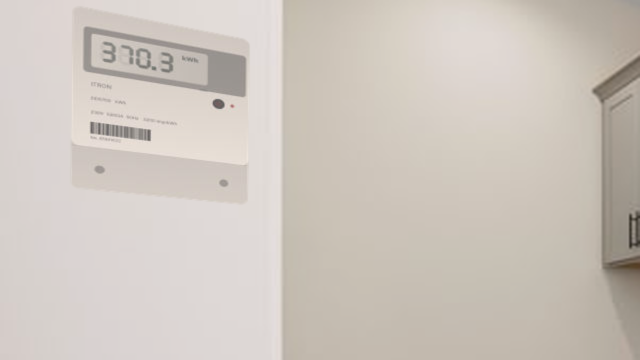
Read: 370.3,kWh
